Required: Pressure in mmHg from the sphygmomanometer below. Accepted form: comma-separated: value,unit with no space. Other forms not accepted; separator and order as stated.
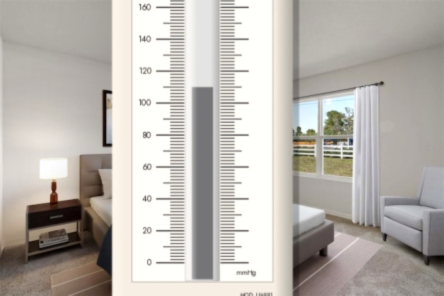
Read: 110,mmHg
